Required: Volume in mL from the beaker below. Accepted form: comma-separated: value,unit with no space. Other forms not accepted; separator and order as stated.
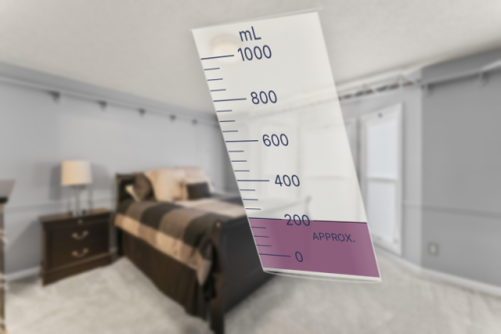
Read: 200,mL
